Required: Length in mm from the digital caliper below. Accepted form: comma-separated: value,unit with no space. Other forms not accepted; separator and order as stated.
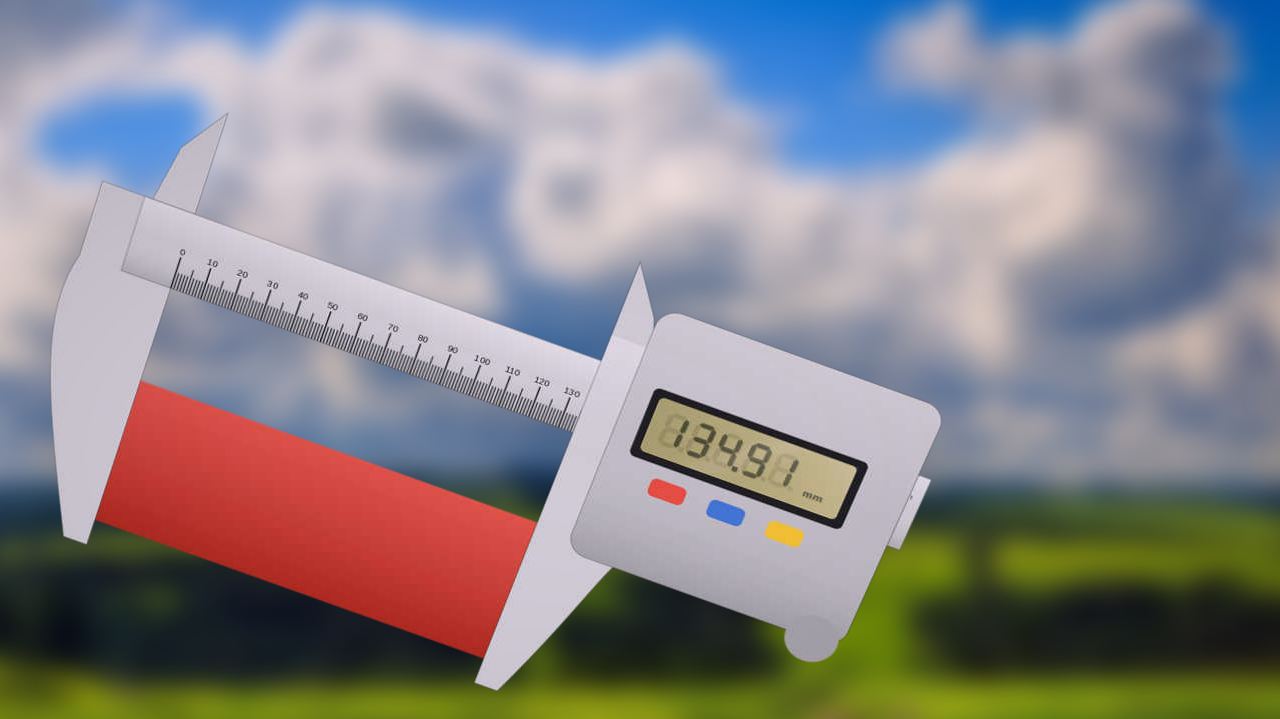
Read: 134.91,mm
